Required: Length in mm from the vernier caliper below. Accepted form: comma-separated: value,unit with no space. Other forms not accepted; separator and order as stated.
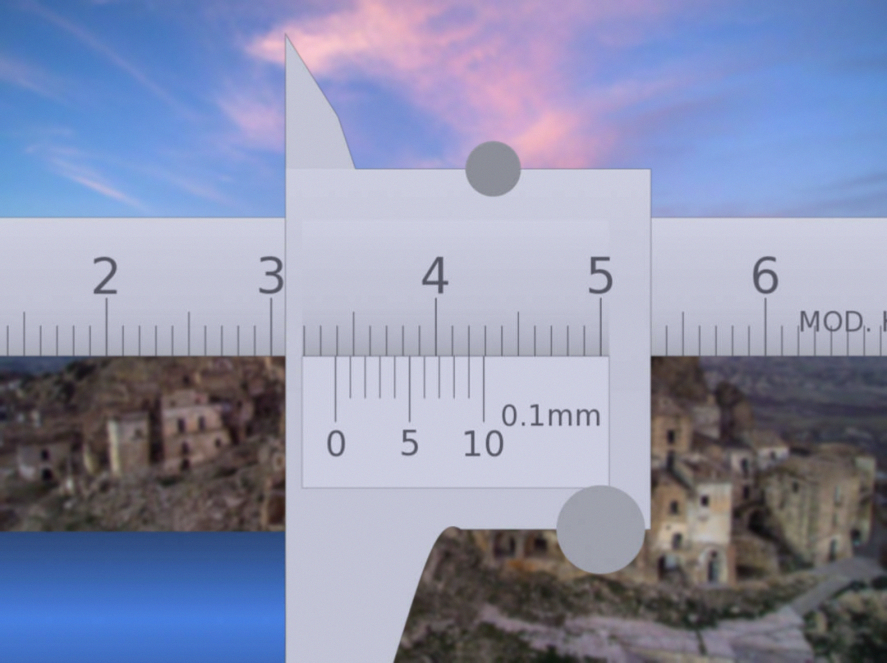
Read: 33.9,mm
